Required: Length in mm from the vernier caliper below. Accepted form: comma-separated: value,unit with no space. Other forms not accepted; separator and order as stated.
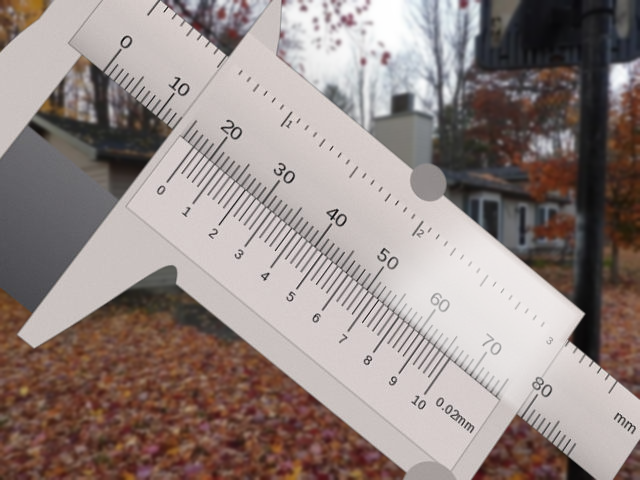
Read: 17.0,mm
